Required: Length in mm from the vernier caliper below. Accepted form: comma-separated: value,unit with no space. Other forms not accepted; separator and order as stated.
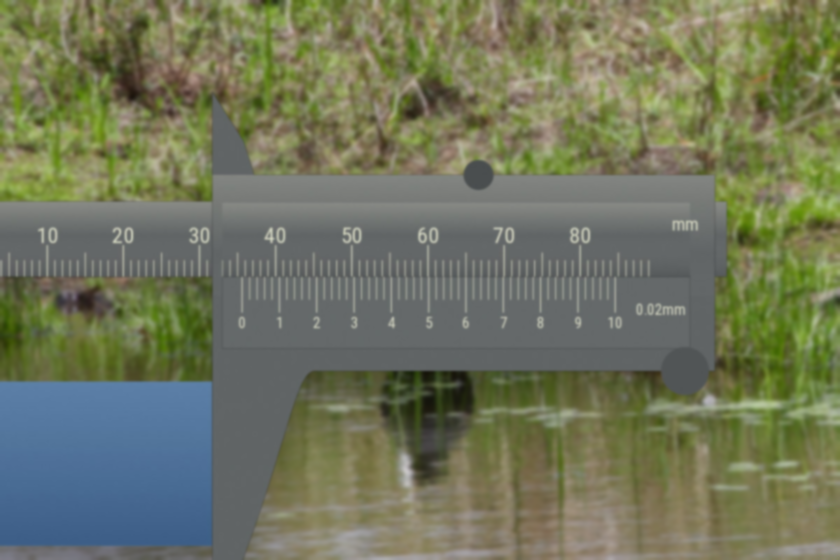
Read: 35.6,mm
